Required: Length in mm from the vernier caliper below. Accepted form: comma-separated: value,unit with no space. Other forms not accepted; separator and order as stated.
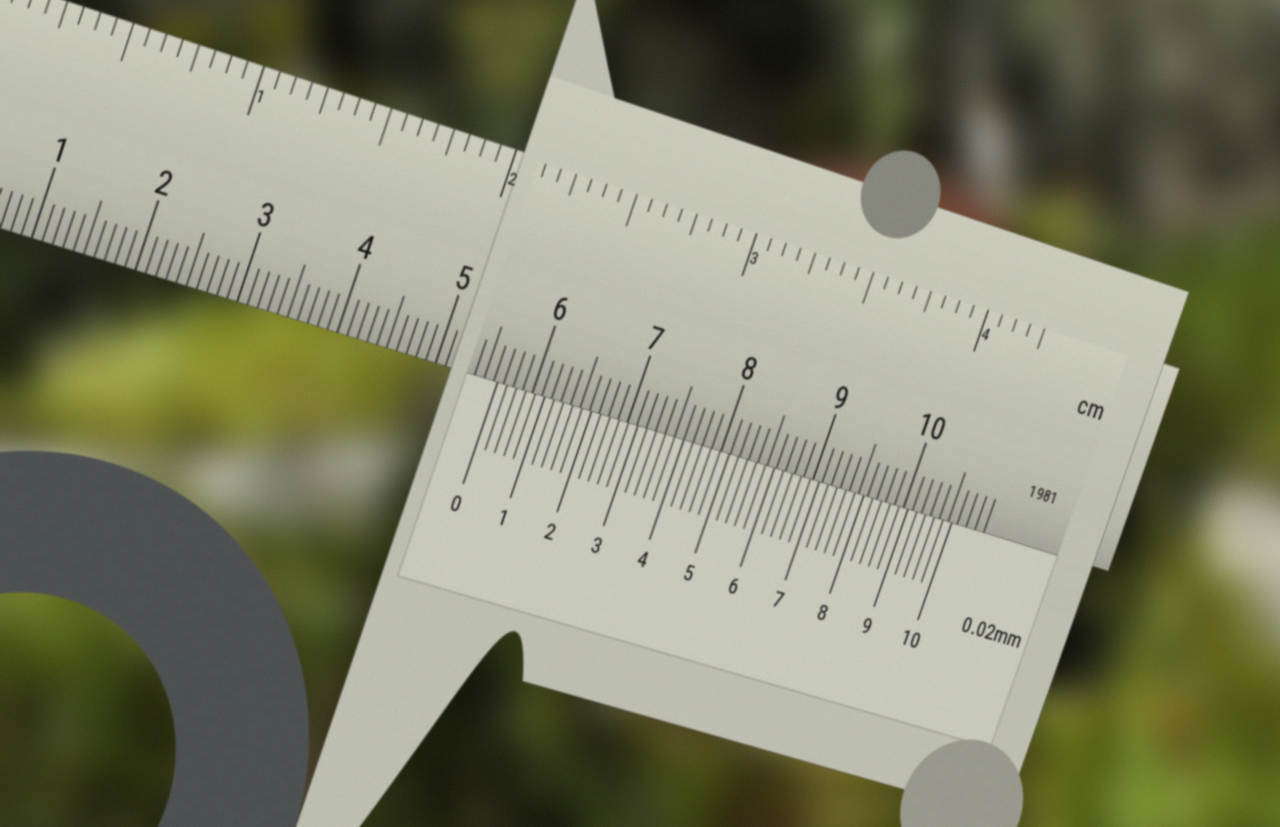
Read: 56.4,mm
